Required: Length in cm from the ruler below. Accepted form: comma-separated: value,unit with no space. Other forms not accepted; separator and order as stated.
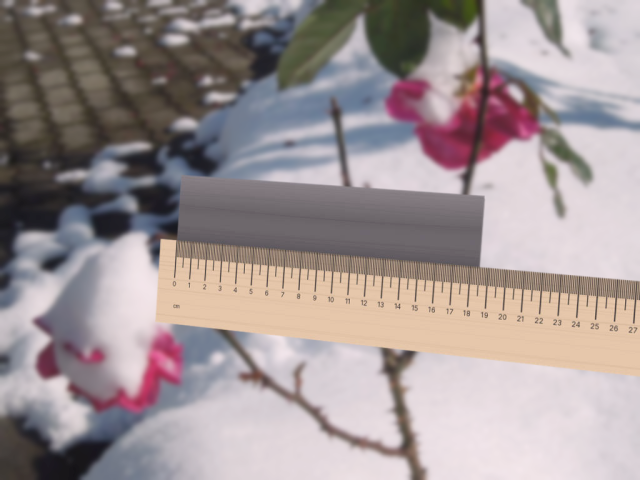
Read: 18.5,cm
